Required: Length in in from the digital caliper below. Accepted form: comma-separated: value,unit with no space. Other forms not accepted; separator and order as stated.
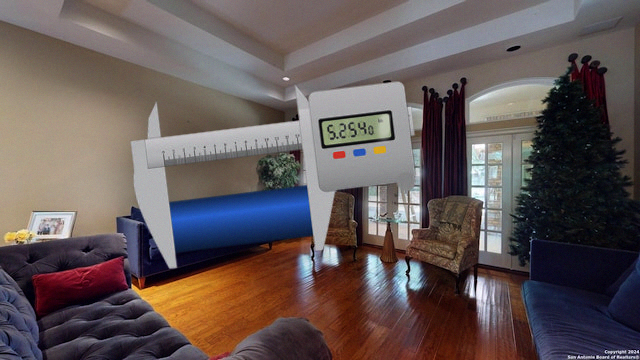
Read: 5.2540,in
